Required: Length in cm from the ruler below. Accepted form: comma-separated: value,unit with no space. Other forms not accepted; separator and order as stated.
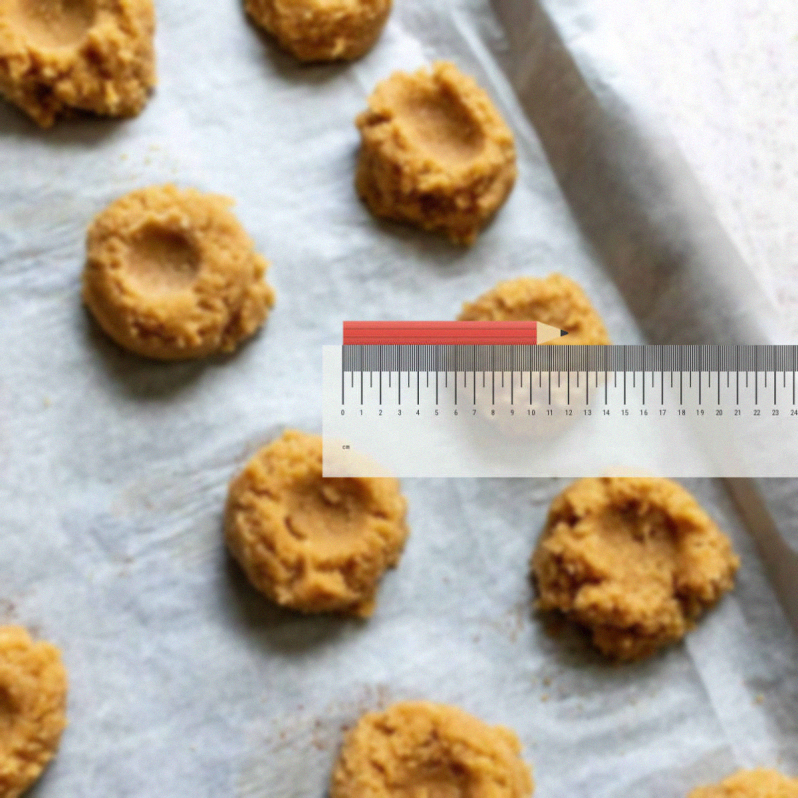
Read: 12,cm
